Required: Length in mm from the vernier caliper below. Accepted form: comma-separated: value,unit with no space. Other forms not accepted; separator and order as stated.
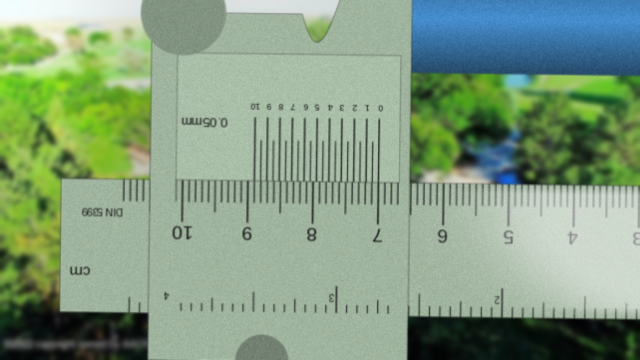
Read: 70.0,mm
